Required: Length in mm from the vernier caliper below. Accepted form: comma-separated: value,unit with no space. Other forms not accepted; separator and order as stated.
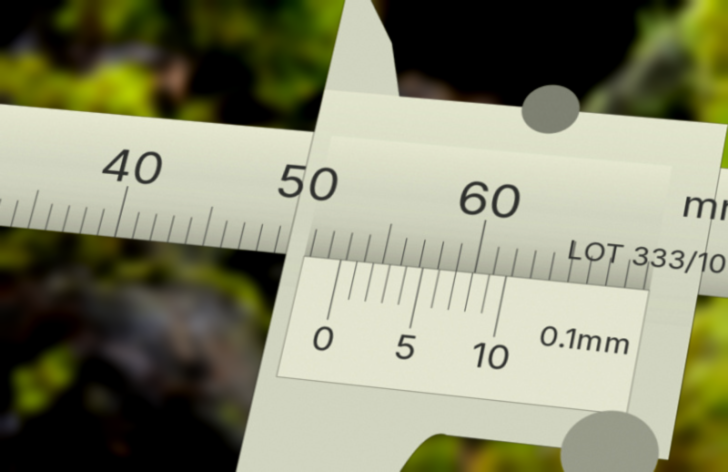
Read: 52.7,mm
